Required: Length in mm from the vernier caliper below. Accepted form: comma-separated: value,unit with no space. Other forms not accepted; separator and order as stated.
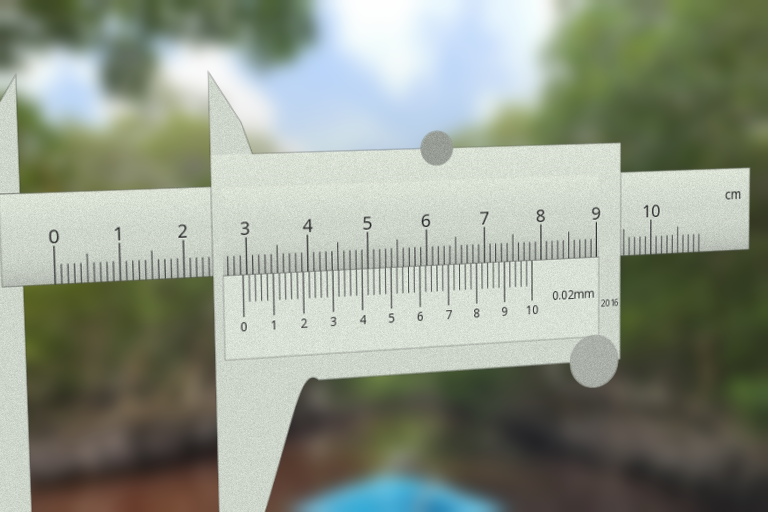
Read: 29.4,mm
